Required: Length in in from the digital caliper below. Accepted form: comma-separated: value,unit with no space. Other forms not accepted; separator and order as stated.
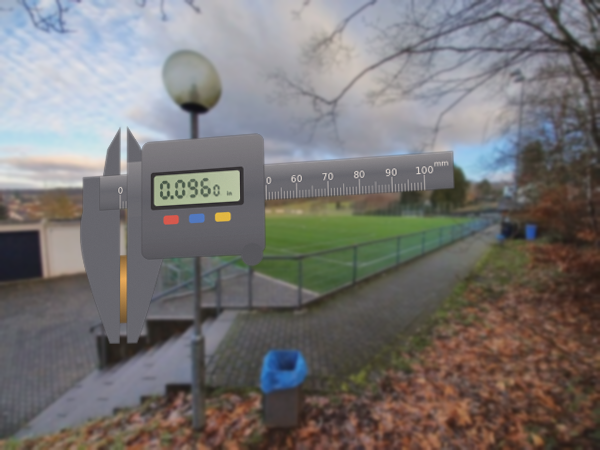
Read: 0.0960,in
